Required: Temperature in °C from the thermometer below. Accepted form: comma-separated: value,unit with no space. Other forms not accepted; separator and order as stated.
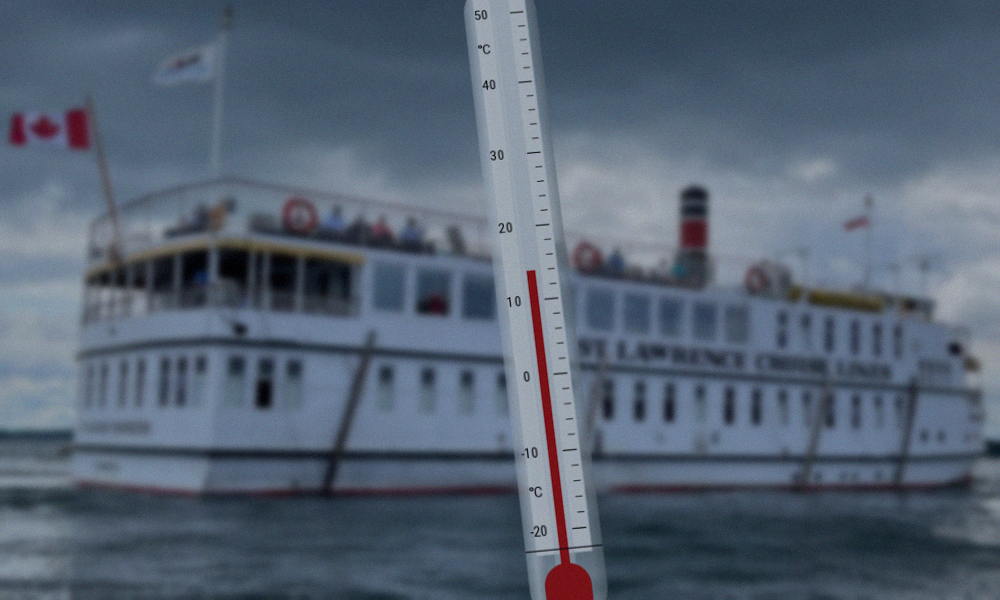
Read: 14,°C
